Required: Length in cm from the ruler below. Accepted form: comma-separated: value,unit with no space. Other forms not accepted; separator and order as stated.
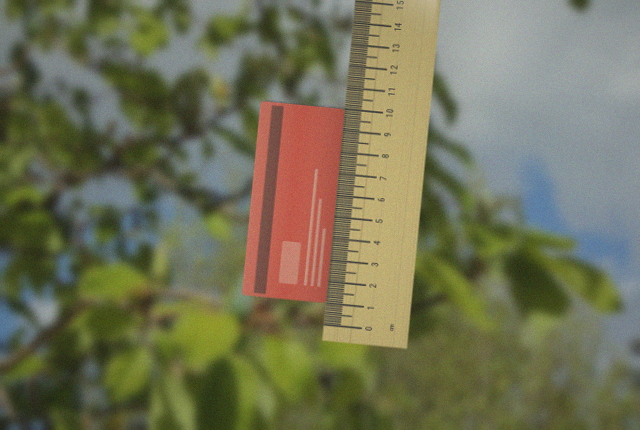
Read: 9,cm
